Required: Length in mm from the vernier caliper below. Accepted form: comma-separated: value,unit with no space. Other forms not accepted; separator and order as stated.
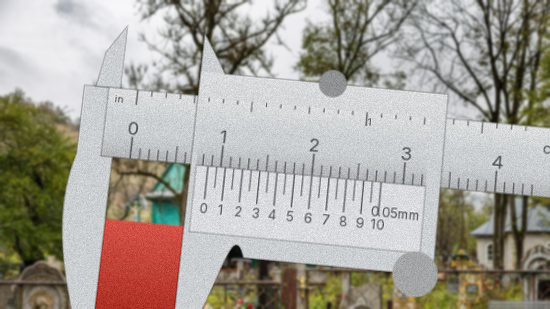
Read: 8.6,mm
